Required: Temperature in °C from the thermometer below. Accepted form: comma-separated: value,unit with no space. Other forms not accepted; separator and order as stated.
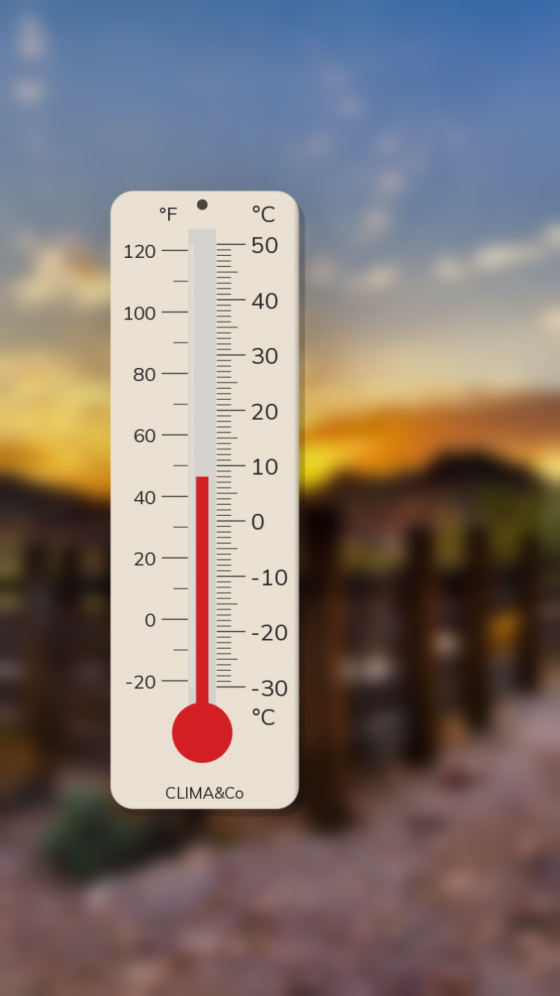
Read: 8,°C
